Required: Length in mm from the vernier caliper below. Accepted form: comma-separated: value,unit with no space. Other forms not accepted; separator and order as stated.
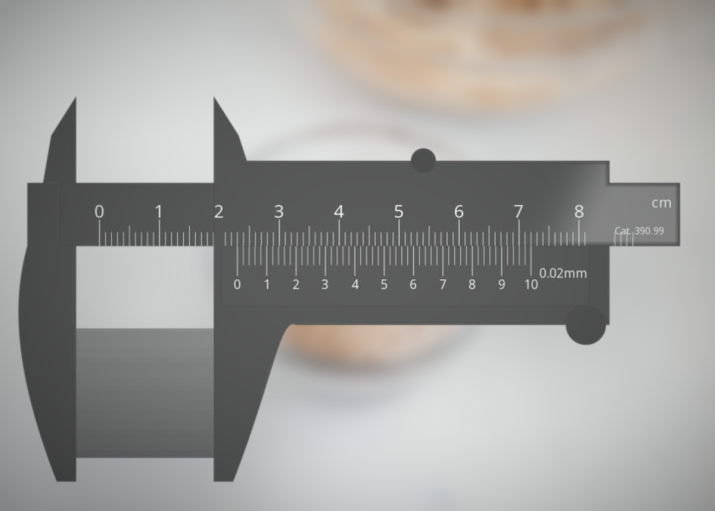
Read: 23.0,mm
